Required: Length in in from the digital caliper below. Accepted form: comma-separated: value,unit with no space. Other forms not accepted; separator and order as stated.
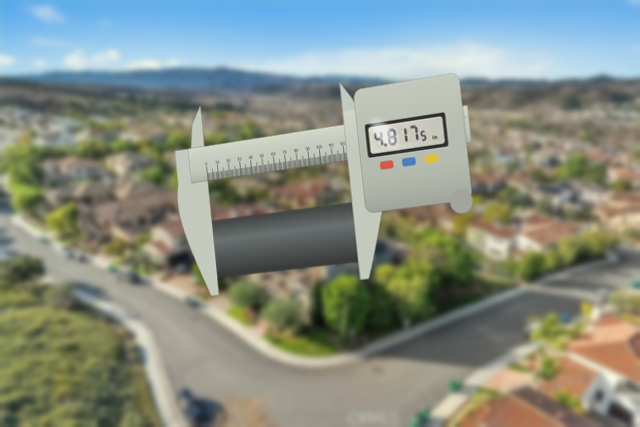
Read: 4.8175,in
